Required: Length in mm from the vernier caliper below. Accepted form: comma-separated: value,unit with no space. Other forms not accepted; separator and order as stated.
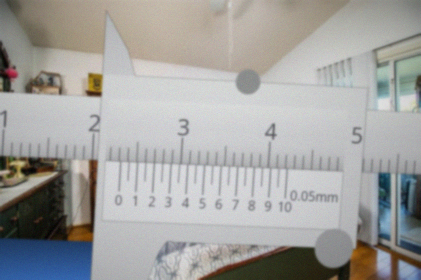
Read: 23.2,mm
